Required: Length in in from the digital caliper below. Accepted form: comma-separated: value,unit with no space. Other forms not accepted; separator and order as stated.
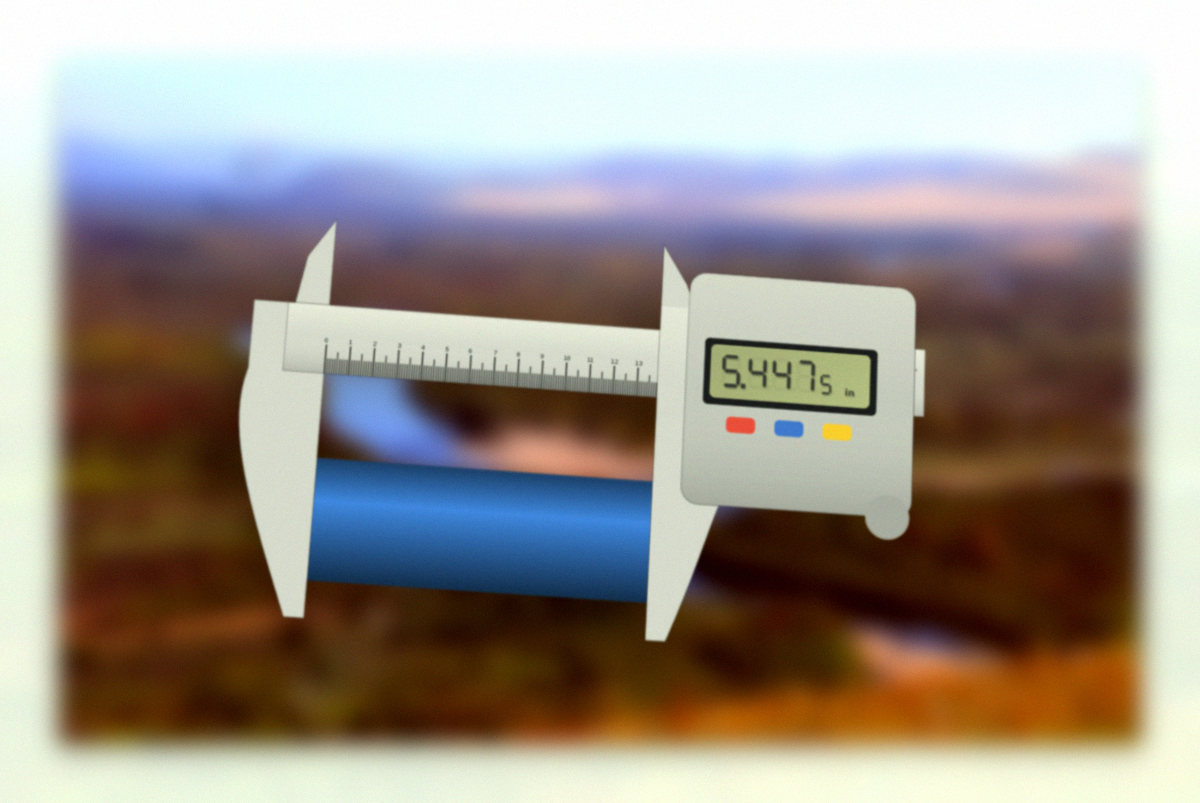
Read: 5.4475,in
